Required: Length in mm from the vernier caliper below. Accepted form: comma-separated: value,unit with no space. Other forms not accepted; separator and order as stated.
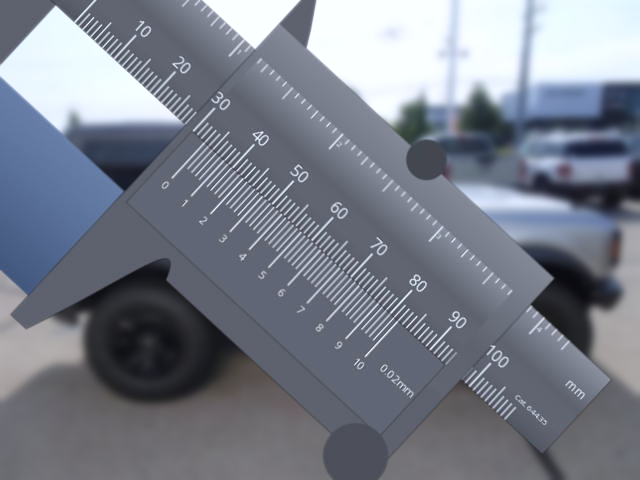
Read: 33.0,mm
